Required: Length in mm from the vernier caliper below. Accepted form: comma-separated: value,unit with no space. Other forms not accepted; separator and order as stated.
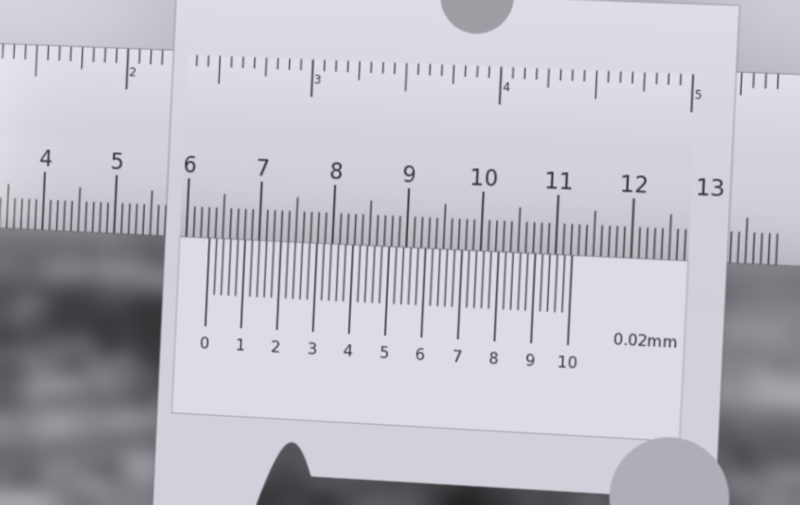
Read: 63.2,mm
